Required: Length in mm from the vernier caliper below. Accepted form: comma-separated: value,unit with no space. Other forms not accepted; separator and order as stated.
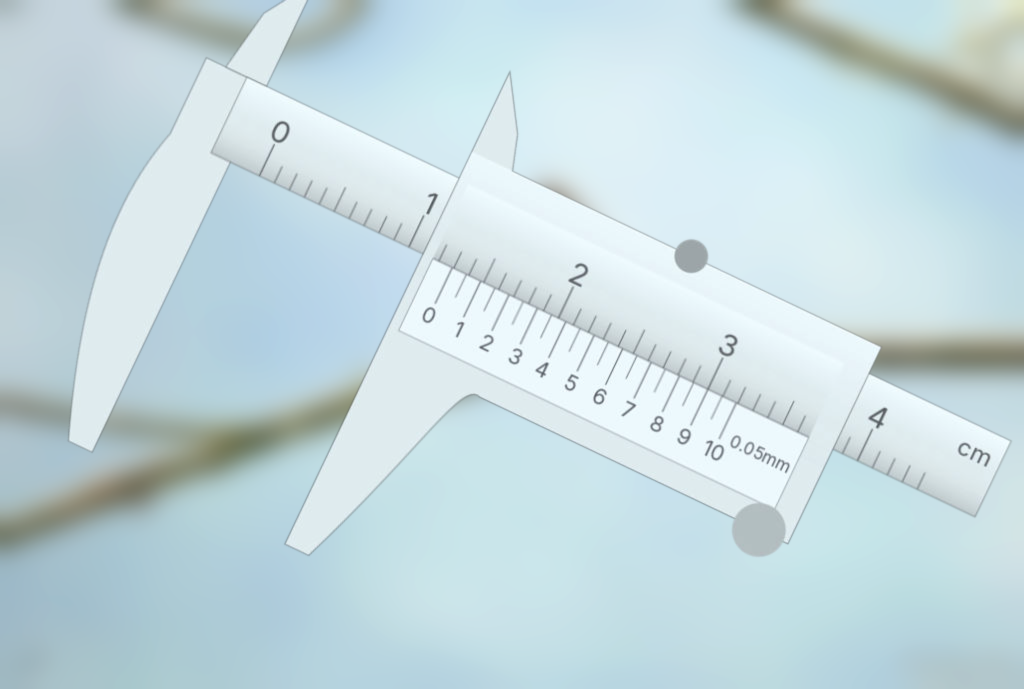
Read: 12.9,mm
